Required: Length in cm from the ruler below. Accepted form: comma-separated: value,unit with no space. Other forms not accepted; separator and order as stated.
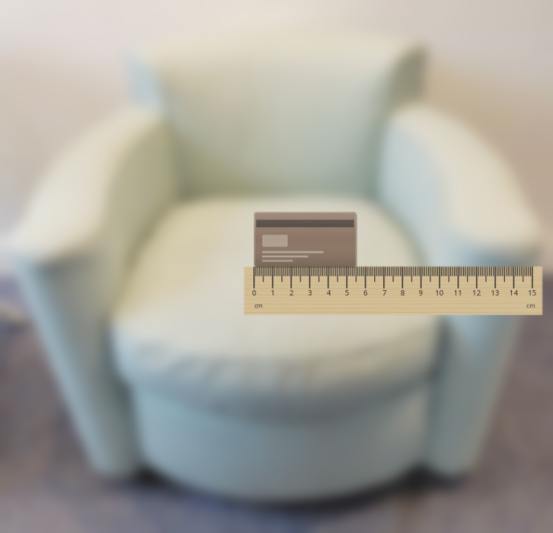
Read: 5.5,cm
